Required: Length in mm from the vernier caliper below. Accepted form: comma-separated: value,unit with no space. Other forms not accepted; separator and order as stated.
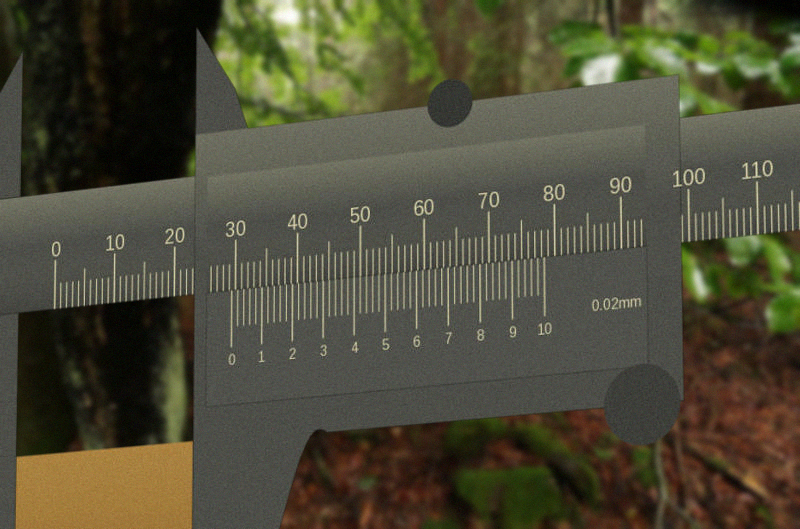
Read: 29.4,mm
